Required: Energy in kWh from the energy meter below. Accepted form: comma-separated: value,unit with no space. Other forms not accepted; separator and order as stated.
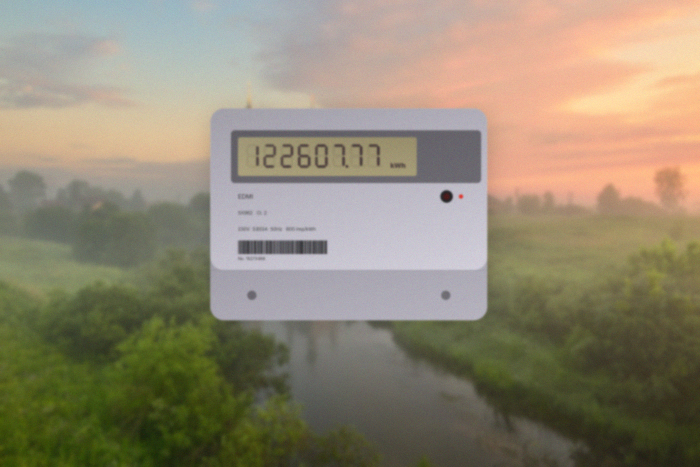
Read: 122607.77,kWh
